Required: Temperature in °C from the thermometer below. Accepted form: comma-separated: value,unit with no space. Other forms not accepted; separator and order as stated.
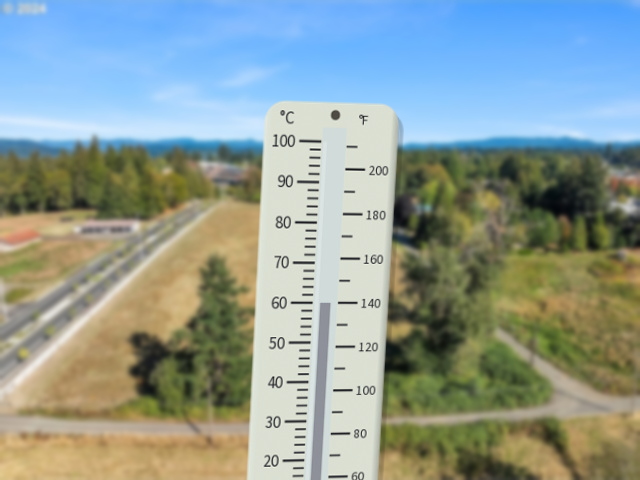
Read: 60,°C
